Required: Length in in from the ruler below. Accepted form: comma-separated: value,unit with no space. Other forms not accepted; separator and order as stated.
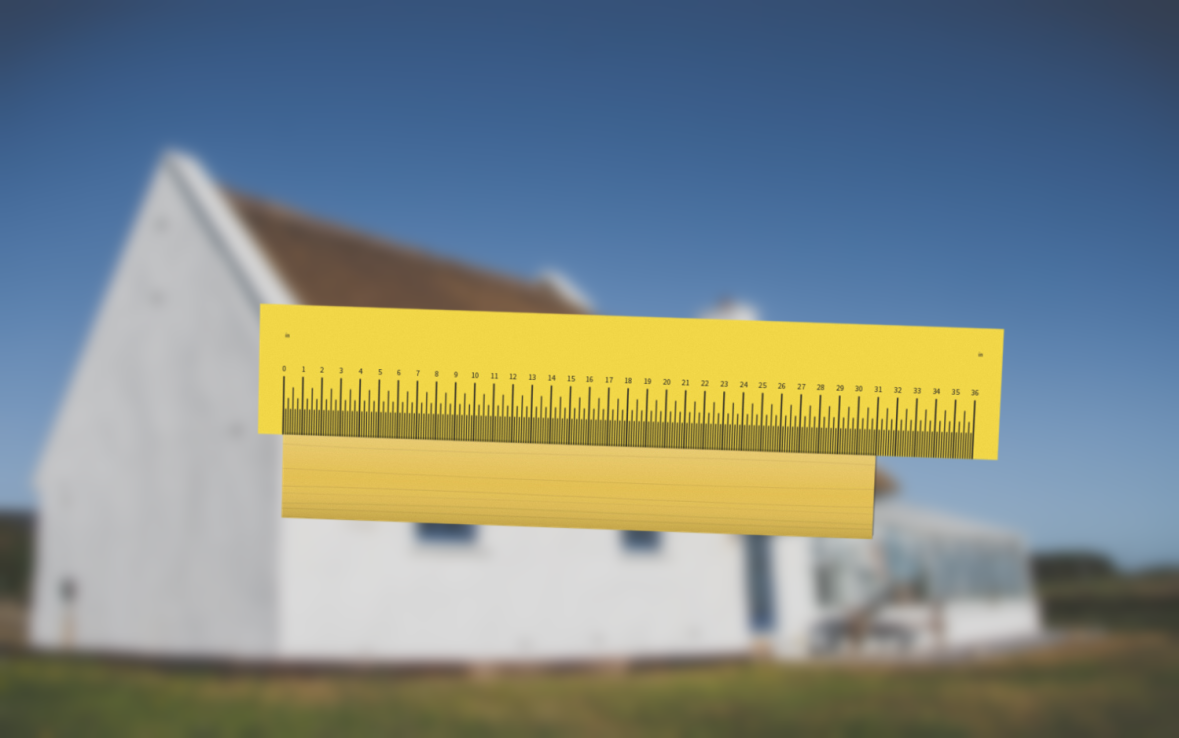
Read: 31,in
